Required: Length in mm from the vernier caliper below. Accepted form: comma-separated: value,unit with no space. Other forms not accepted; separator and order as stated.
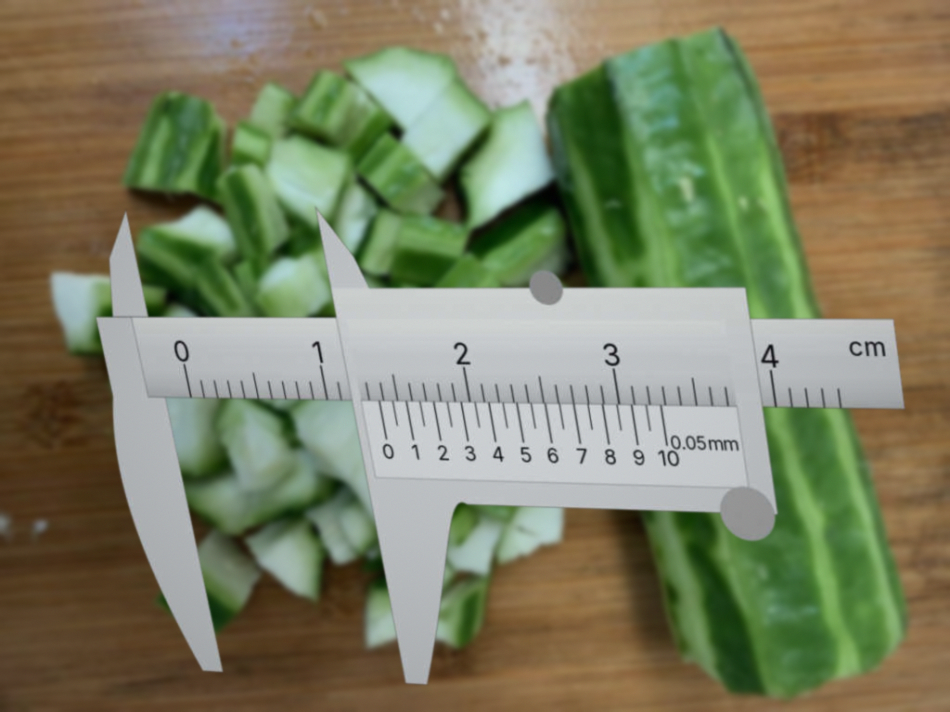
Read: 13.7,mm
